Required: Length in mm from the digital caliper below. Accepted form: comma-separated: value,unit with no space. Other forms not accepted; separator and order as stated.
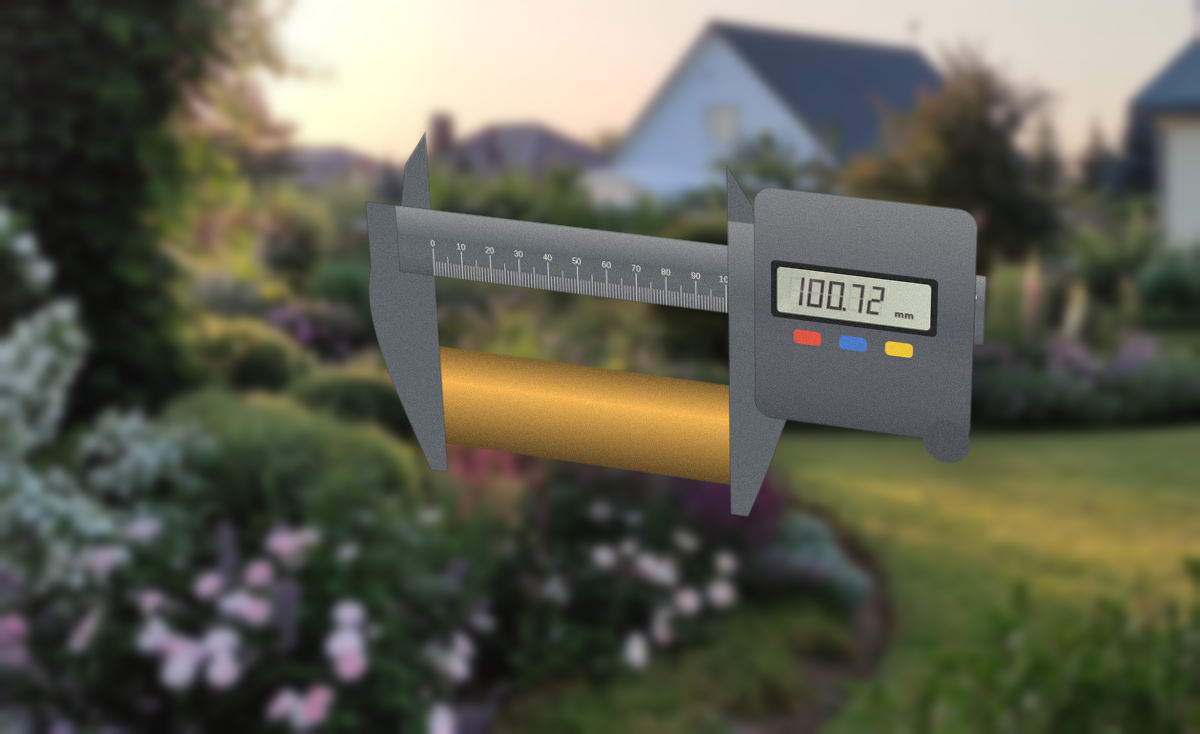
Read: 100.72,mm
